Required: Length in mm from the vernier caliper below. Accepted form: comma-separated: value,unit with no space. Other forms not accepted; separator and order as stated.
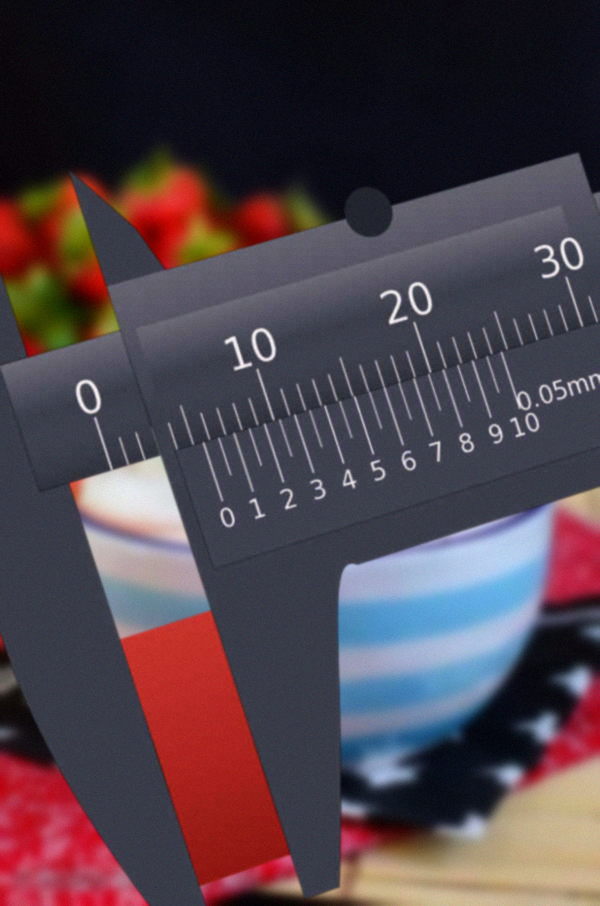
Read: 5.6,mm
